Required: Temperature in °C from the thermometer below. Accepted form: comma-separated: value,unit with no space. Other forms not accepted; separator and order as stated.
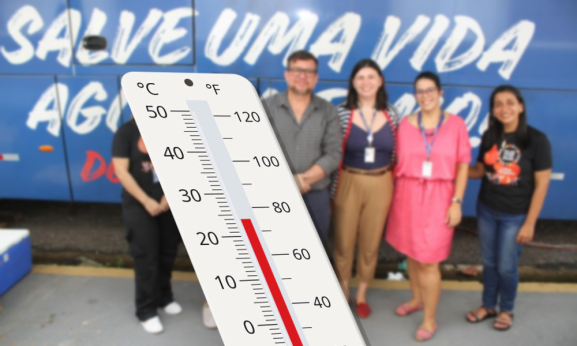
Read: 24,°C
